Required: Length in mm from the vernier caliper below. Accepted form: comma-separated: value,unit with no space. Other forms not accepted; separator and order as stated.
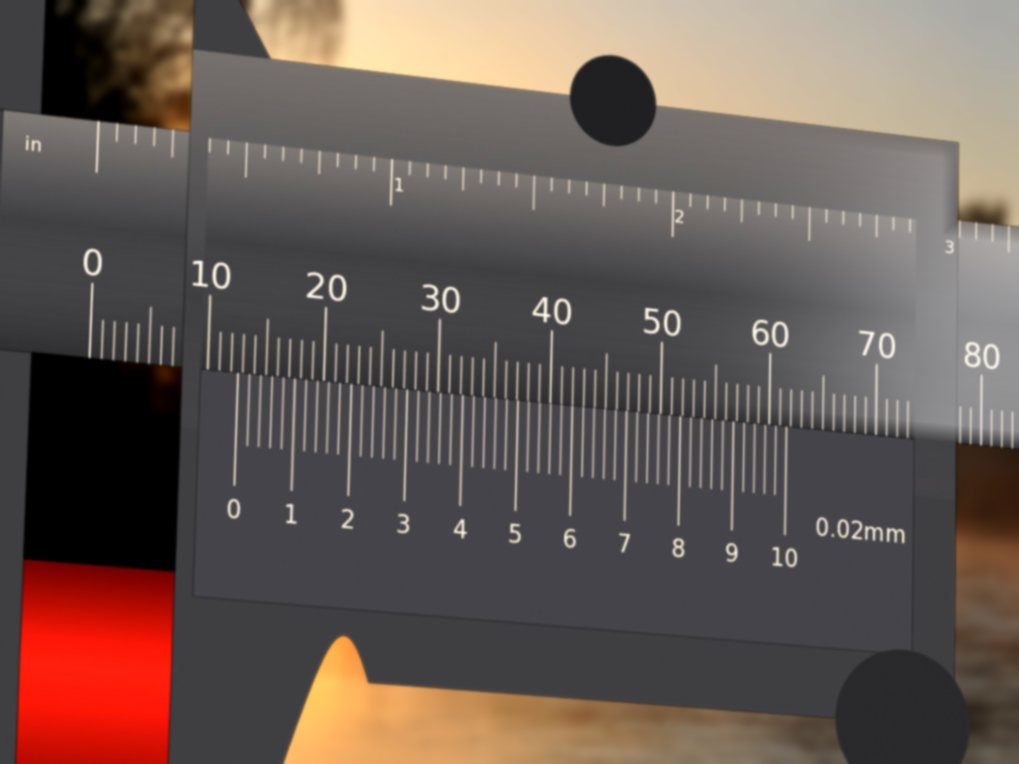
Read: 12.6,mm
